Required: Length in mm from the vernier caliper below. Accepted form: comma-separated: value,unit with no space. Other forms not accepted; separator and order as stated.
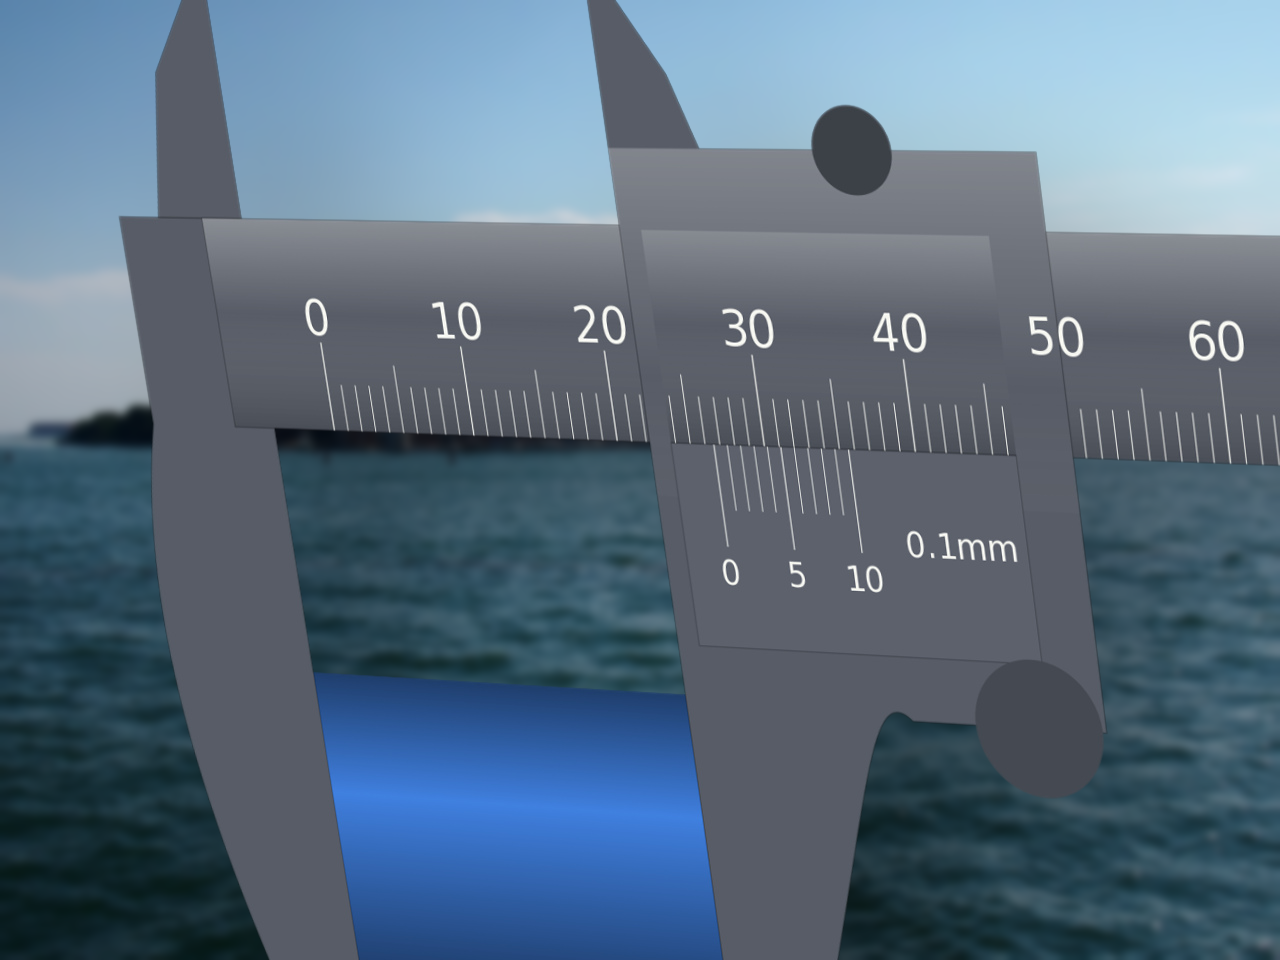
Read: 26.6,mm
